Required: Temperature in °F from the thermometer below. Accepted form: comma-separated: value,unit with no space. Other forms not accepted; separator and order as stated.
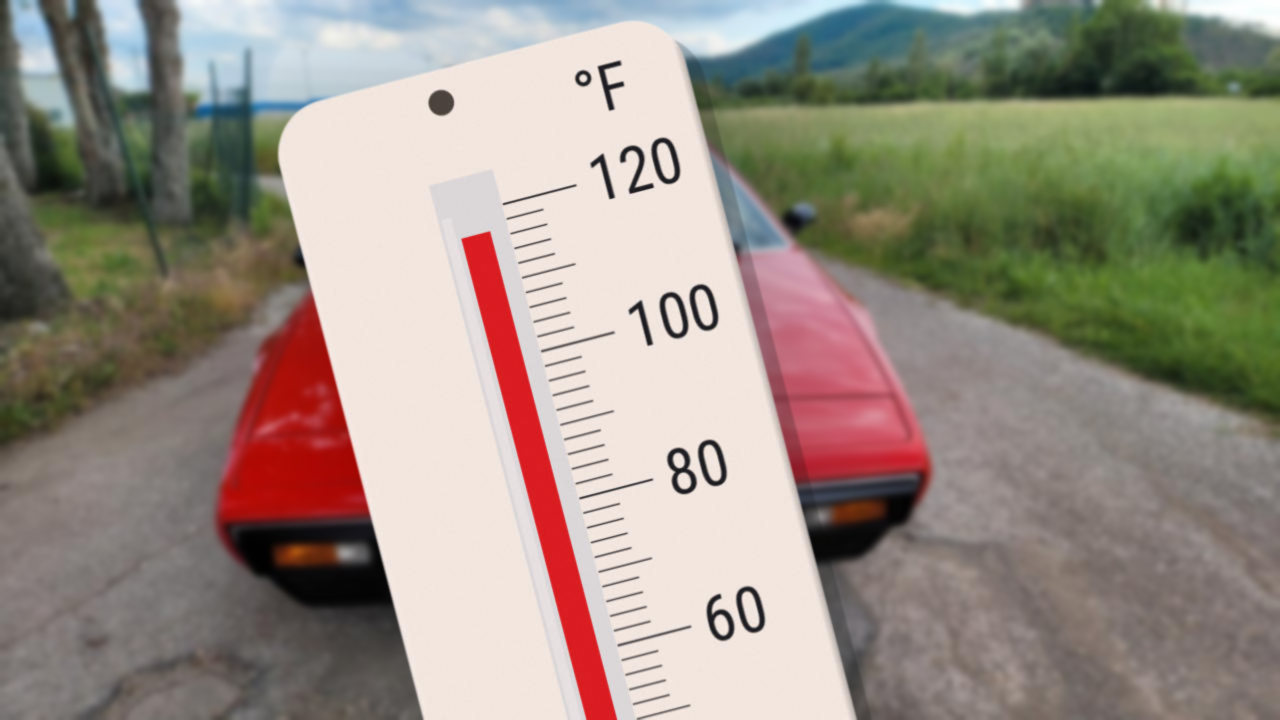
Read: 117,°F
